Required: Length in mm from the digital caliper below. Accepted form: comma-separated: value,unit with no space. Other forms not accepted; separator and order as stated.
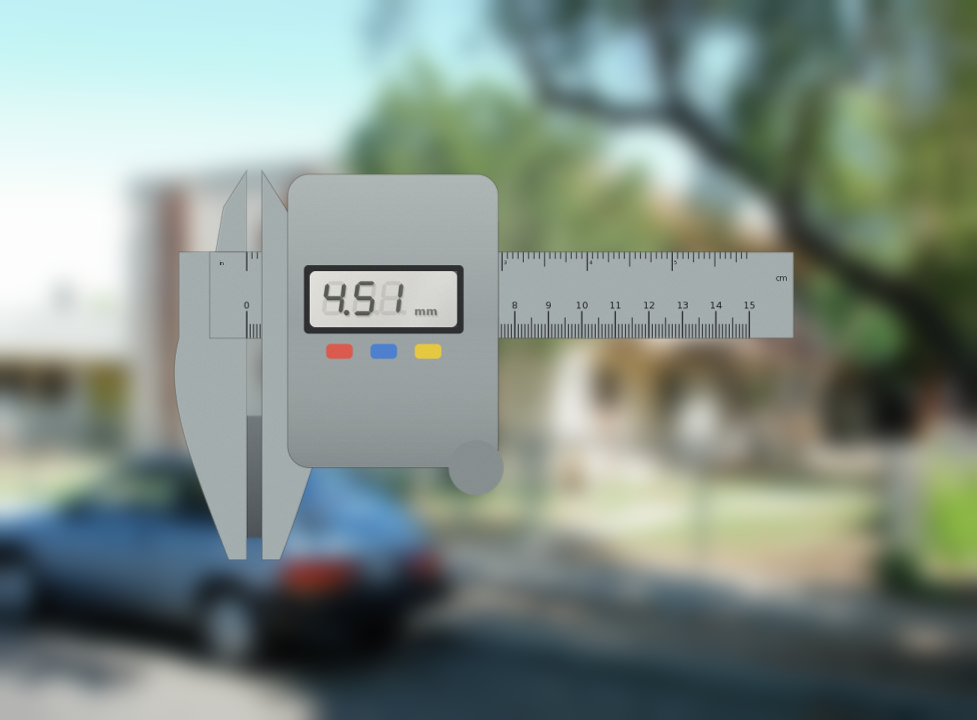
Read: 4.51,mm
